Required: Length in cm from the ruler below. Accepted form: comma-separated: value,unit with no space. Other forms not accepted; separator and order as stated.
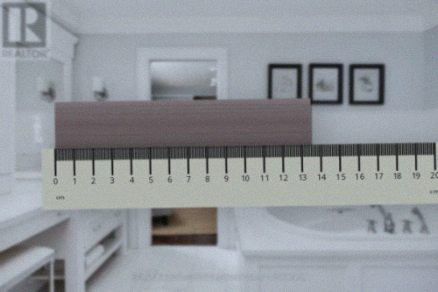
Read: 13.5,cm
